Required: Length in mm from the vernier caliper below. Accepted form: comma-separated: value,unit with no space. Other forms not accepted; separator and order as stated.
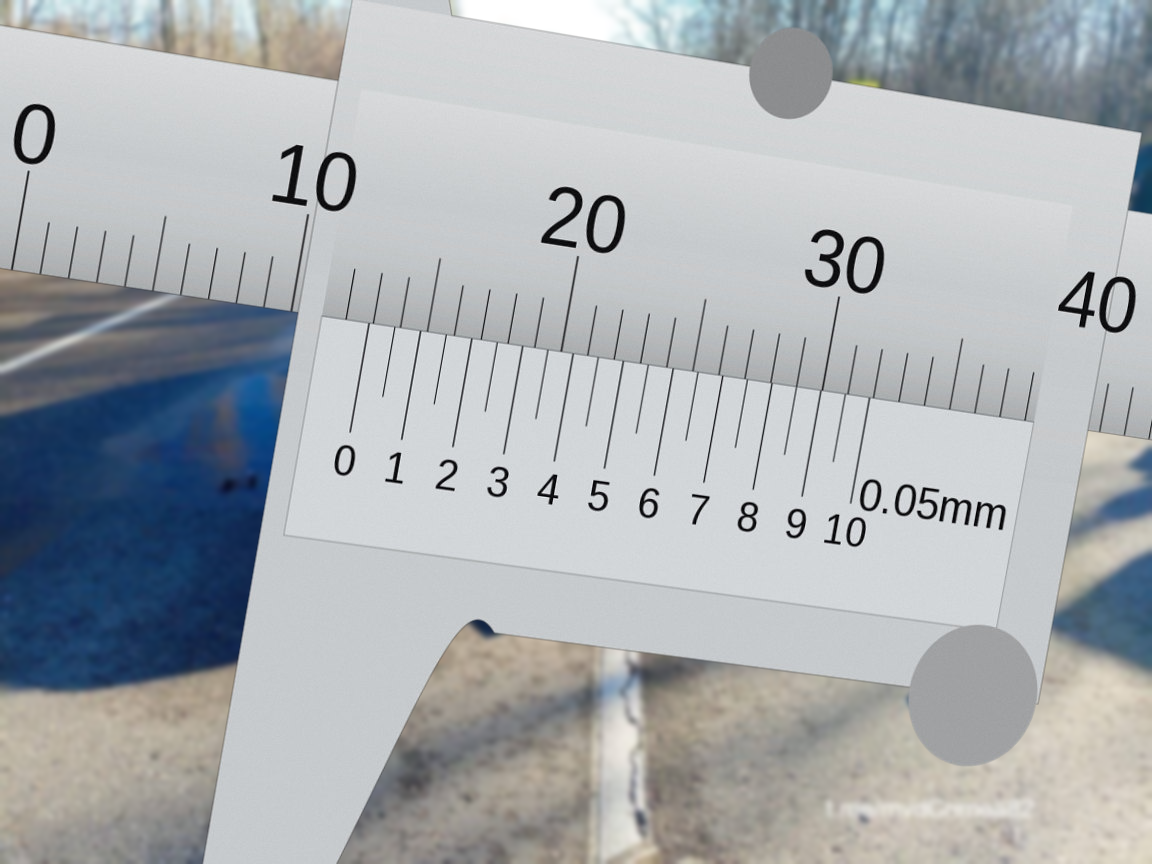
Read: 12.85,mm
